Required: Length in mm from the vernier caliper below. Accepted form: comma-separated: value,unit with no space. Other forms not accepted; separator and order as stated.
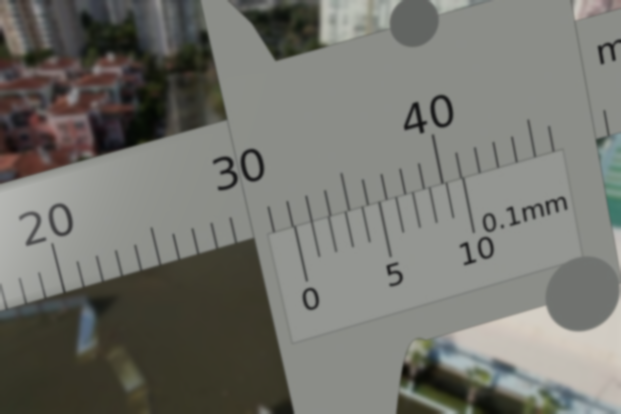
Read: 32.1,mm
